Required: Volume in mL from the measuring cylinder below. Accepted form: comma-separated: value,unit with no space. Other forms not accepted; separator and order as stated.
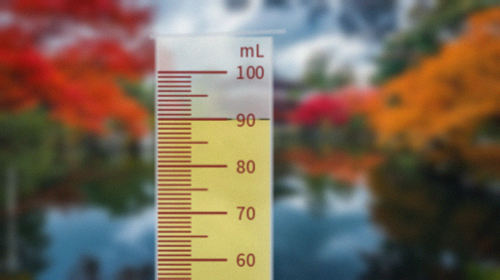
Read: 90,mL
